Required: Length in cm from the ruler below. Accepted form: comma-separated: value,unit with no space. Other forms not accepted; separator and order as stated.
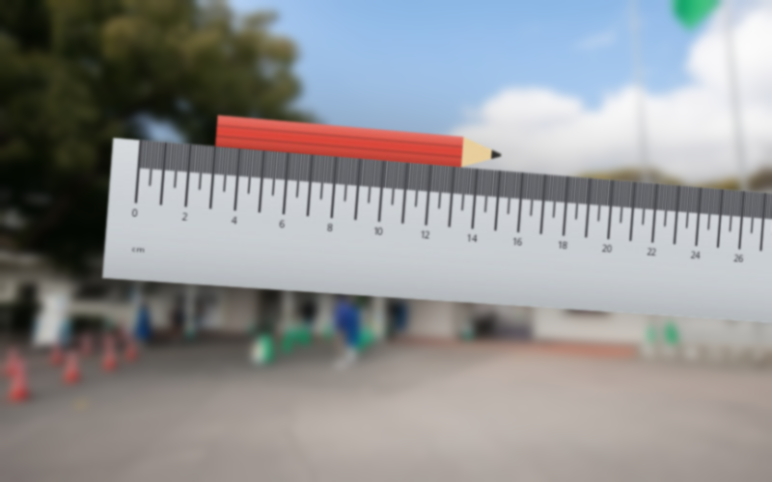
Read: 12,cm
